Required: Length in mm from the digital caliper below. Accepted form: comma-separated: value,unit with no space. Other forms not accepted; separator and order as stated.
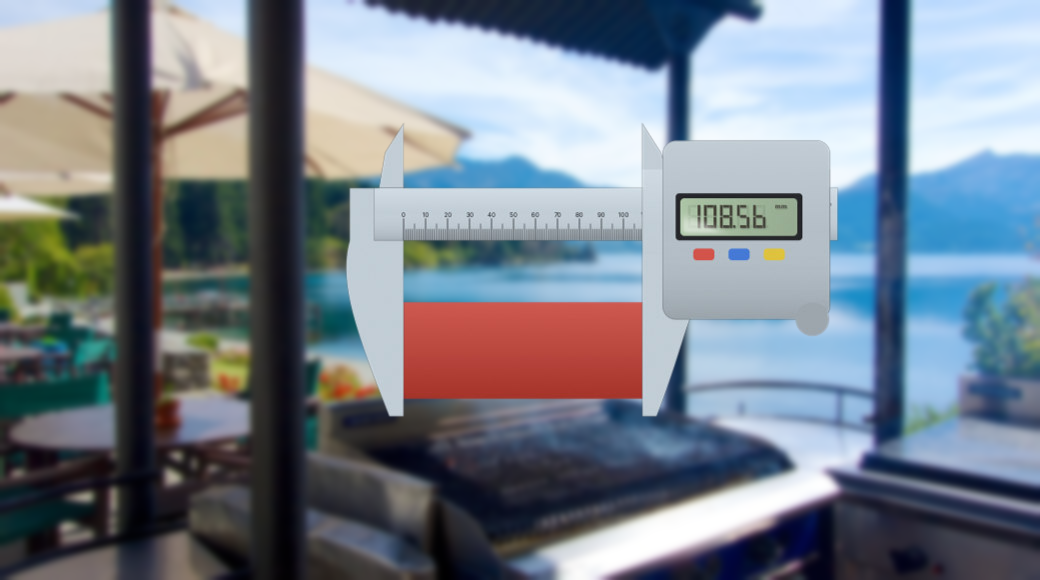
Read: 108.56,mm
